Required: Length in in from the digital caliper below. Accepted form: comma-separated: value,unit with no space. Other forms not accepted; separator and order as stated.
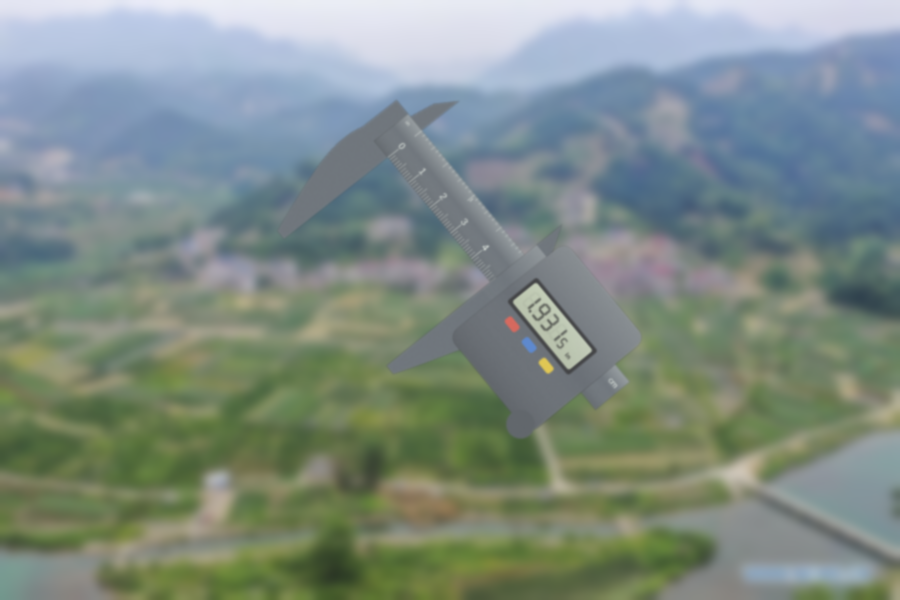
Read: 1.9315,in
